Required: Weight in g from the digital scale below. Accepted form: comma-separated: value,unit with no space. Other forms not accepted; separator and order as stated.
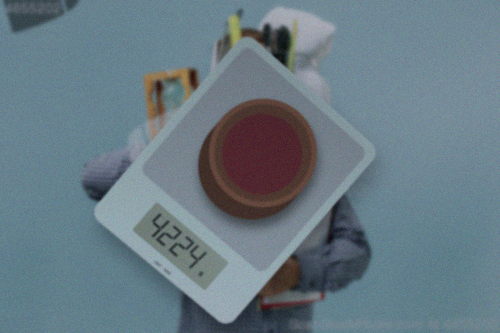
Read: 4224,g
